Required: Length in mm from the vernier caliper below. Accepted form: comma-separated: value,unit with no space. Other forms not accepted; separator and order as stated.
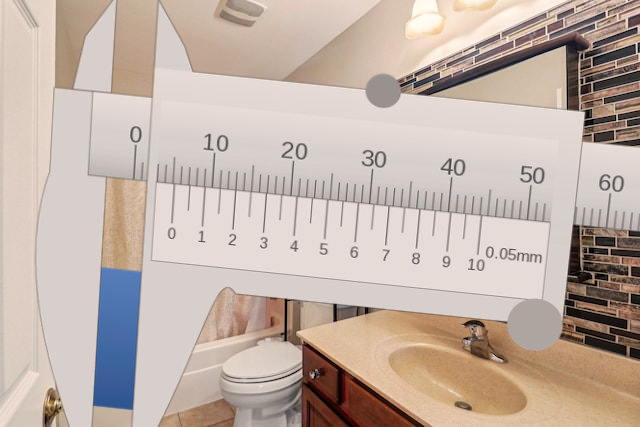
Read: 5.2,mm
